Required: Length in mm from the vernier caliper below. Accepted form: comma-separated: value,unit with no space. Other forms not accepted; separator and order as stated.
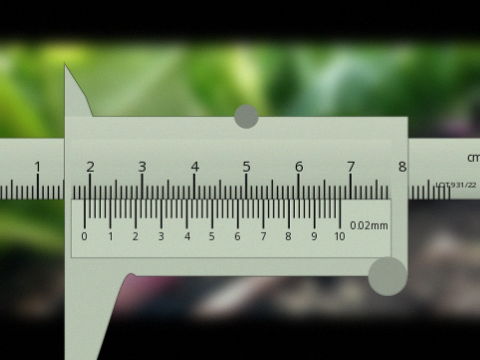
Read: 19.0,mm
